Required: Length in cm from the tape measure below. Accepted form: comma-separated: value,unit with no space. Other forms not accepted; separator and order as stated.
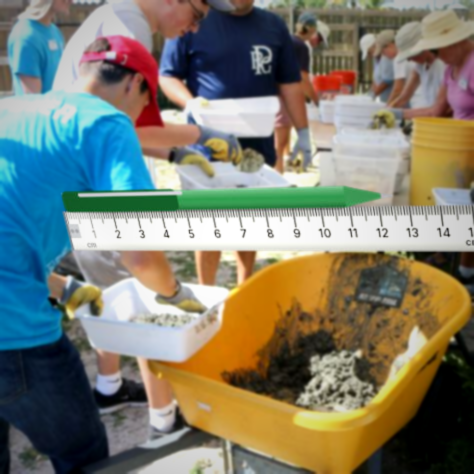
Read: 12.5,cm
